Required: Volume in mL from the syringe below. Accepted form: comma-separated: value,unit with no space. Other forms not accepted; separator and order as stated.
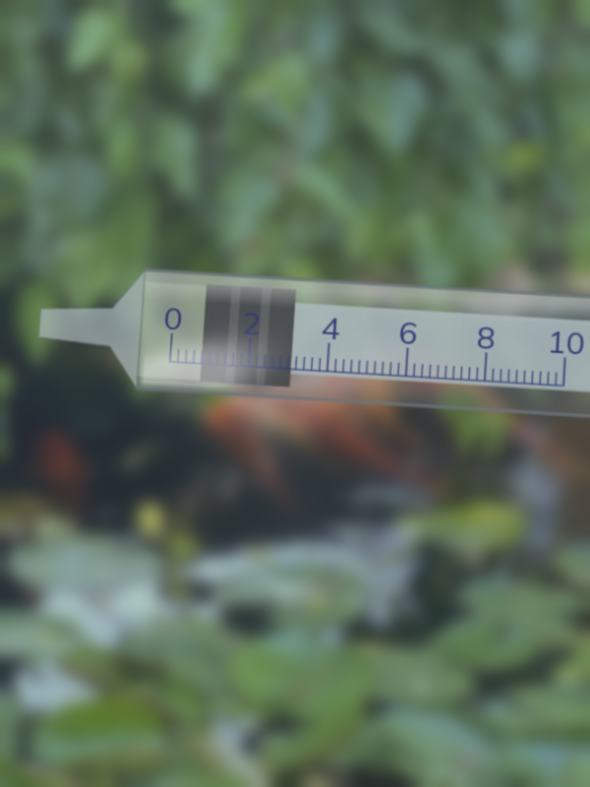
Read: 0.8,mL
